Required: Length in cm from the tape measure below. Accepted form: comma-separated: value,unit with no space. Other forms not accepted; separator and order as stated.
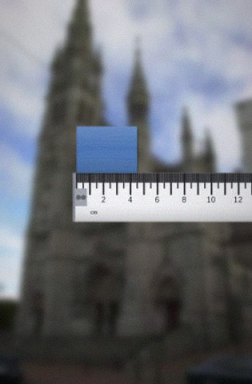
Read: 4.5,cm
